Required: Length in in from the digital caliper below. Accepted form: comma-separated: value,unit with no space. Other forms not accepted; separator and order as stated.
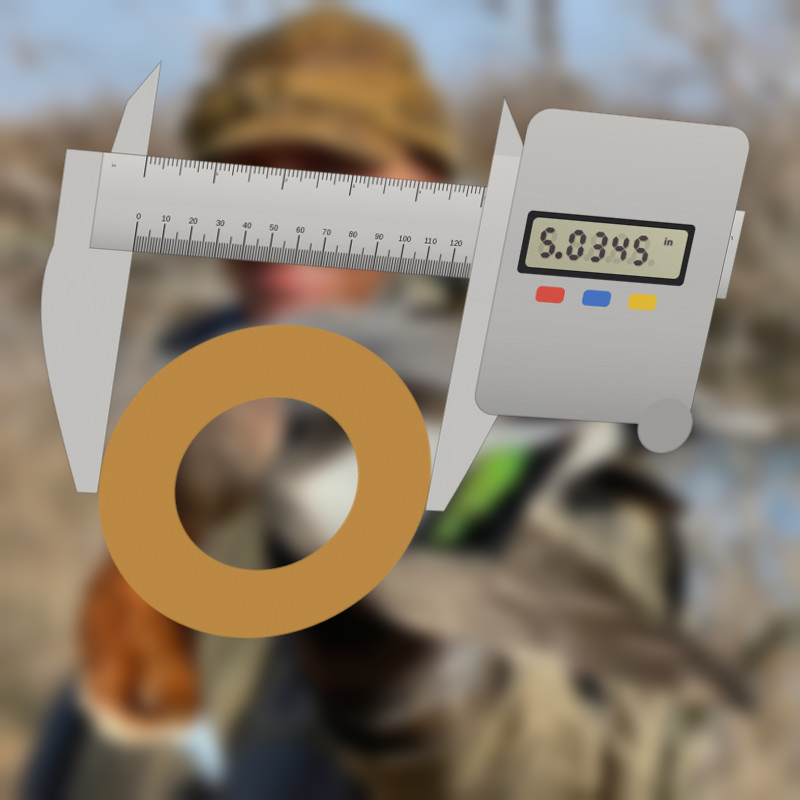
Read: 5.0345,in
